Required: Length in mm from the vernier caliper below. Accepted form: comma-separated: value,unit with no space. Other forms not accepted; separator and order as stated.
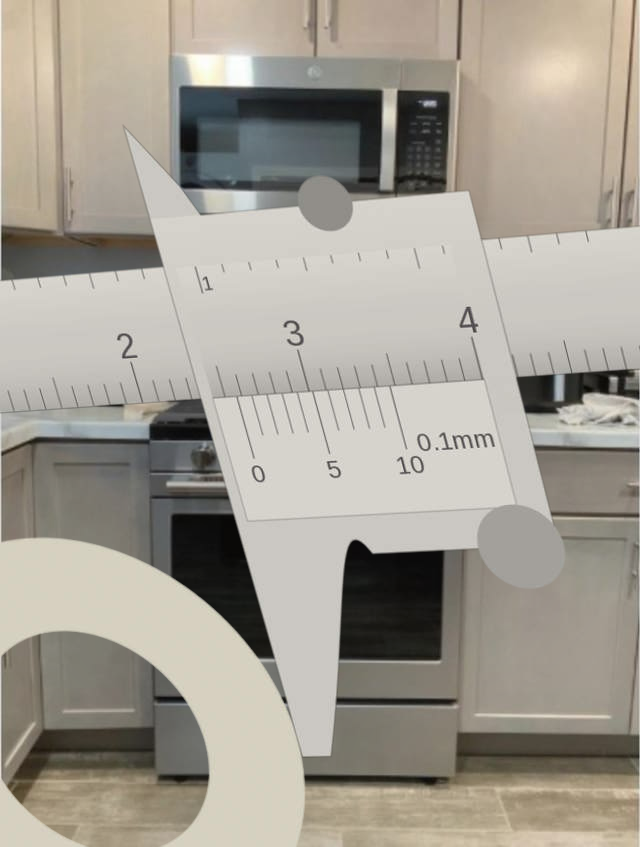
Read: 25.7,mm
